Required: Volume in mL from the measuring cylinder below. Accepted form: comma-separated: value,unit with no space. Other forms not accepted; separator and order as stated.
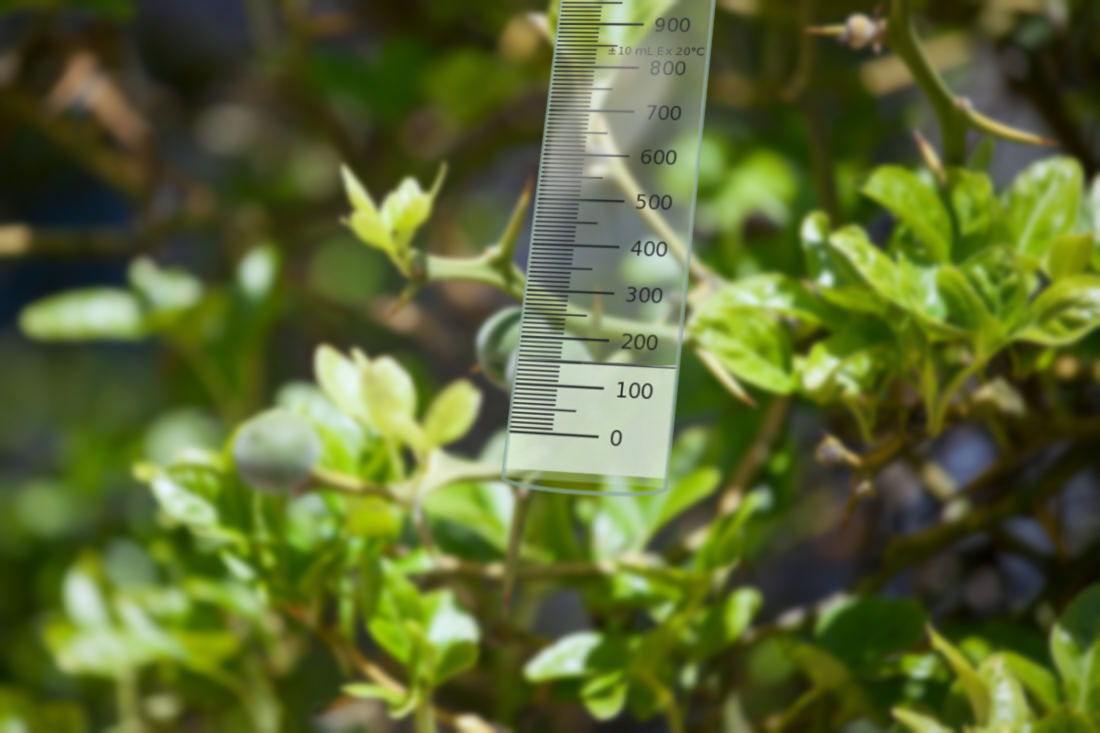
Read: 150,mL
